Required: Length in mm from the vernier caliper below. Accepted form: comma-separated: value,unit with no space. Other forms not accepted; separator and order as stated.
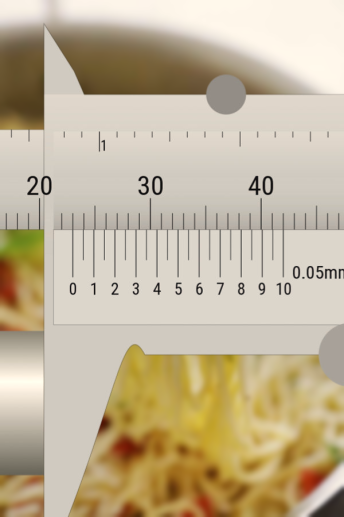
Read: 23.0,mm
